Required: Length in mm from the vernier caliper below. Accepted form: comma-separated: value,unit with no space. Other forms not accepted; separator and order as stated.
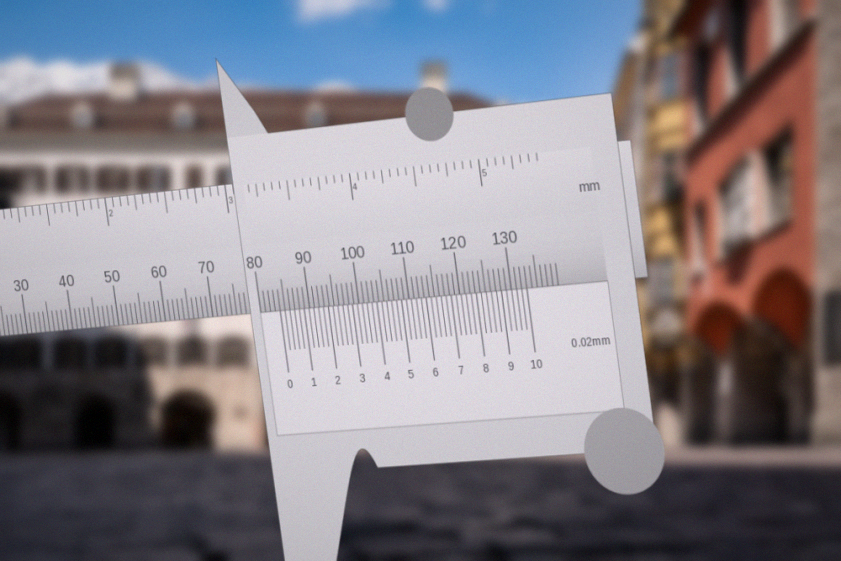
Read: 84.0,mm
